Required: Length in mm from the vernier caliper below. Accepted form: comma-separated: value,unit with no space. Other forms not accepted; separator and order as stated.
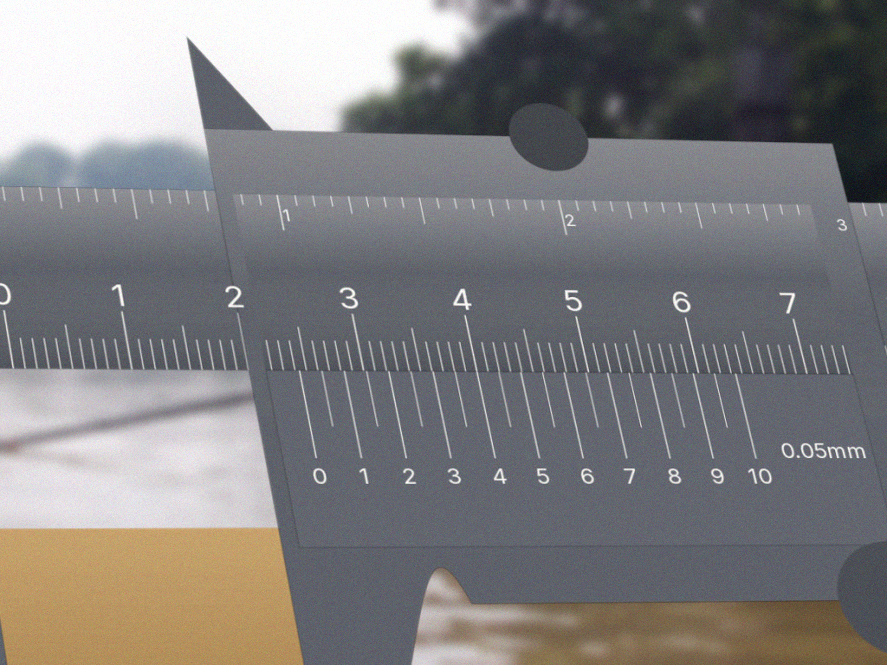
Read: 24.4,mm
